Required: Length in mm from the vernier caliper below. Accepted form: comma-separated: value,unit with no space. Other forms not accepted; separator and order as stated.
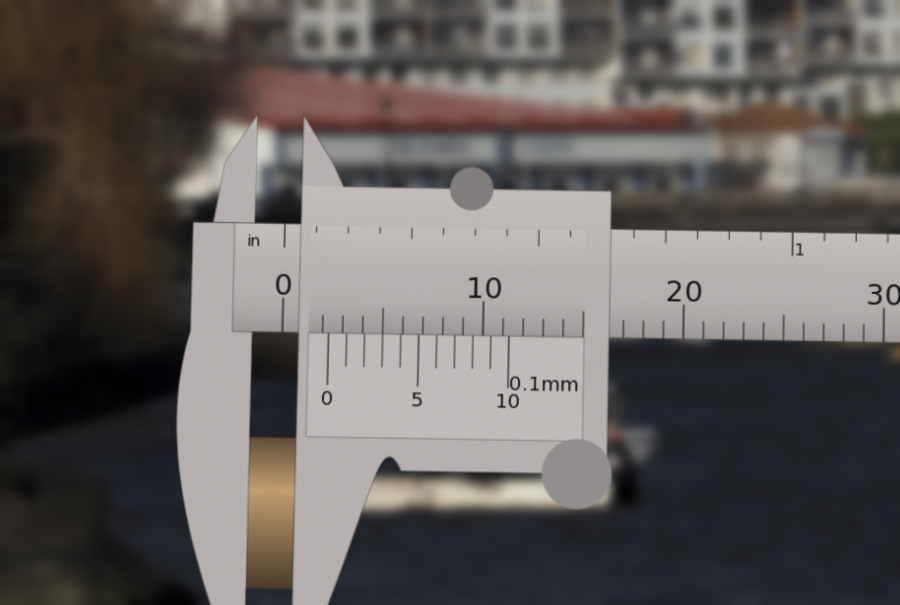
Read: 2.3,mm
